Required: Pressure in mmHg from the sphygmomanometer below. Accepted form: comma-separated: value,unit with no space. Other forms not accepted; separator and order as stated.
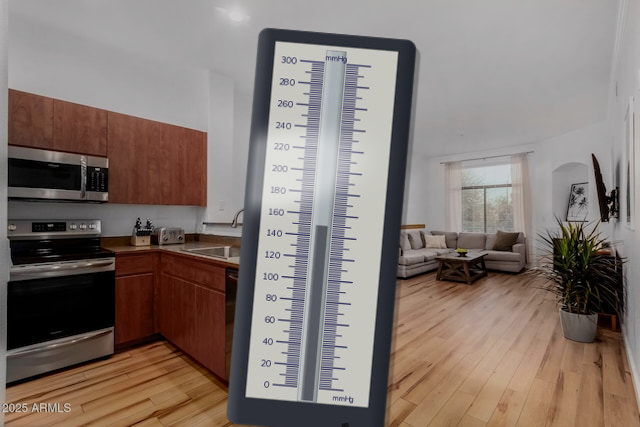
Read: 150,mmHg
